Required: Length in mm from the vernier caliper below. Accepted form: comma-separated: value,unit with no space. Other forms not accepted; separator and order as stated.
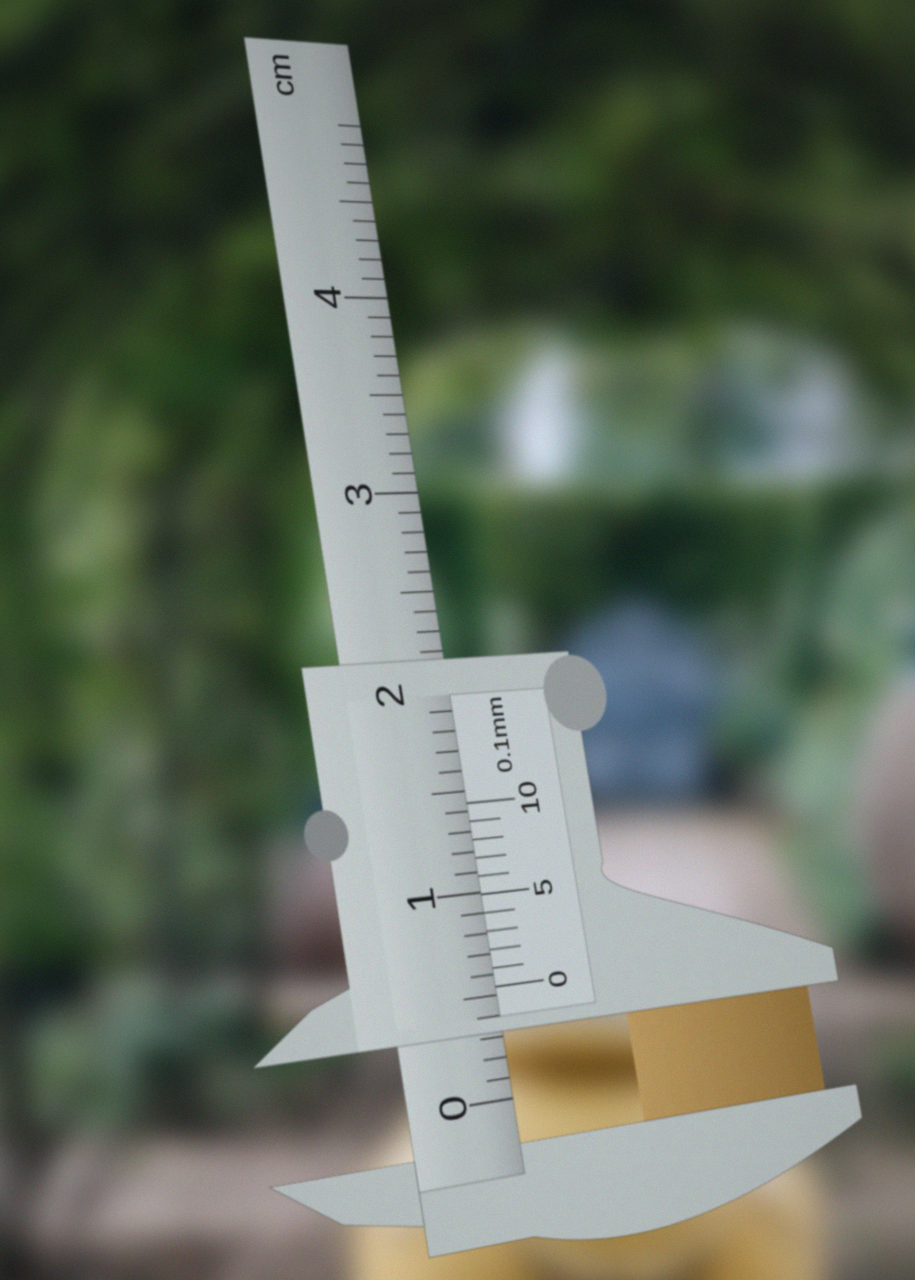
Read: 5.4,mm
